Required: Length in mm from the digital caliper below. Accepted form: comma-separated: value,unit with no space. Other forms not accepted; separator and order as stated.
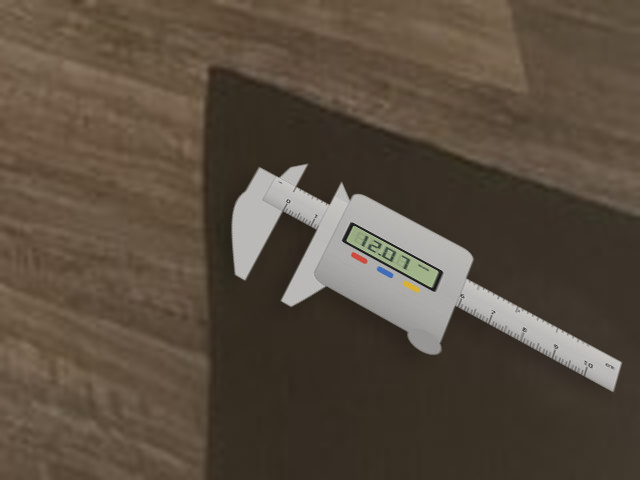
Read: 12.07,mm
